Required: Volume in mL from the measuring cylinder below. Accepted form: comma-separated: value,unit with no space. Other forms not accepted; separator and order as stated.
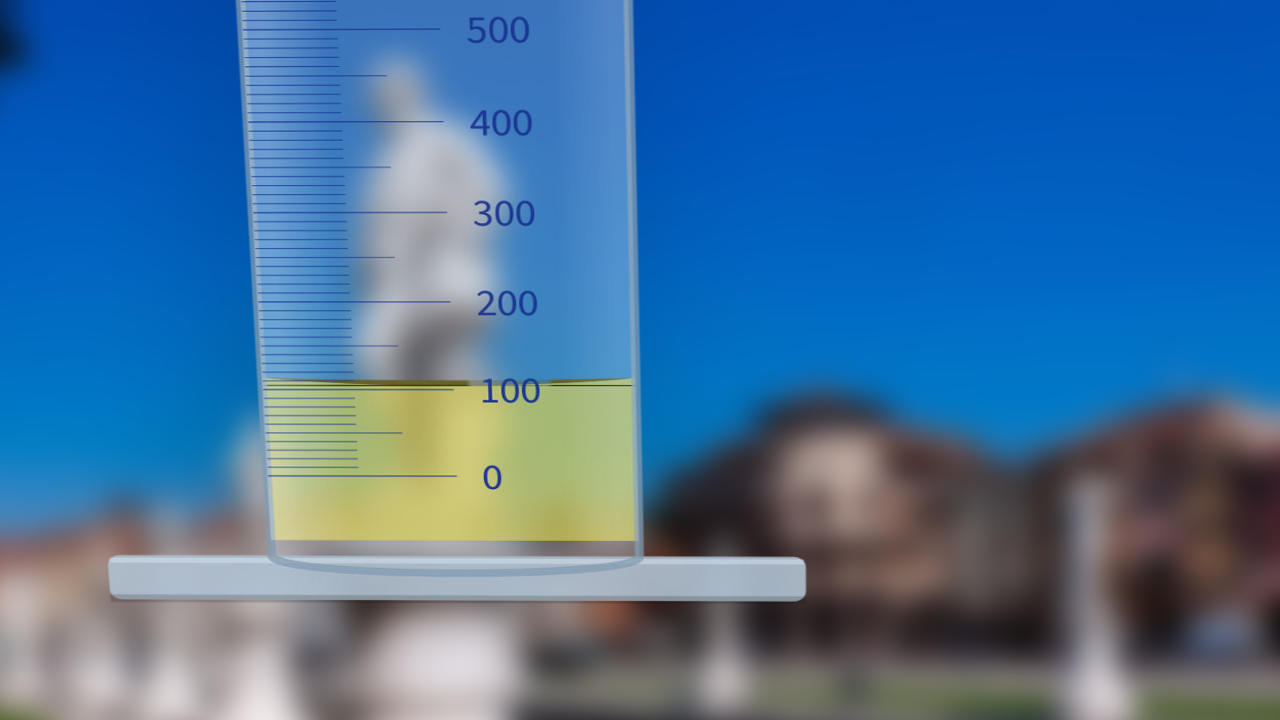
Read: 105,mL
